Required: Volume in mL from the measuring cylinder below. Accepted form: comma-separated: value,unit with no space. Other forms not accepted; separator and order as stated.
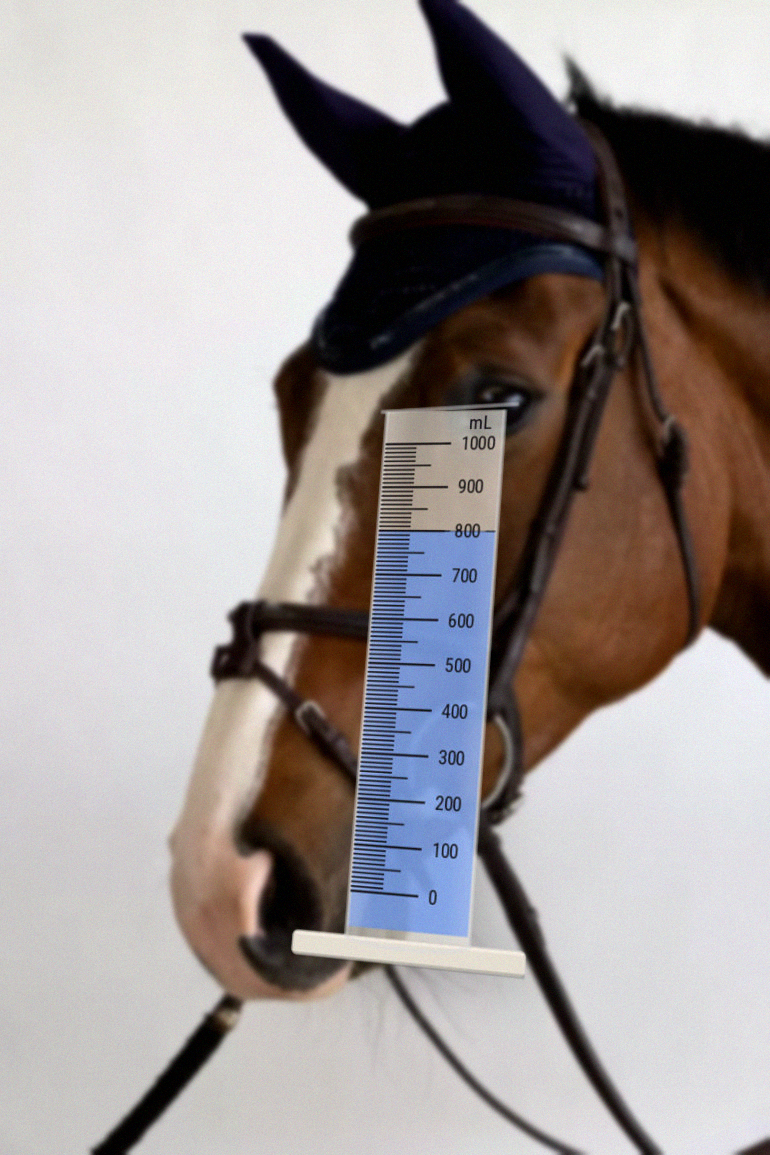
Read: 800,mL
